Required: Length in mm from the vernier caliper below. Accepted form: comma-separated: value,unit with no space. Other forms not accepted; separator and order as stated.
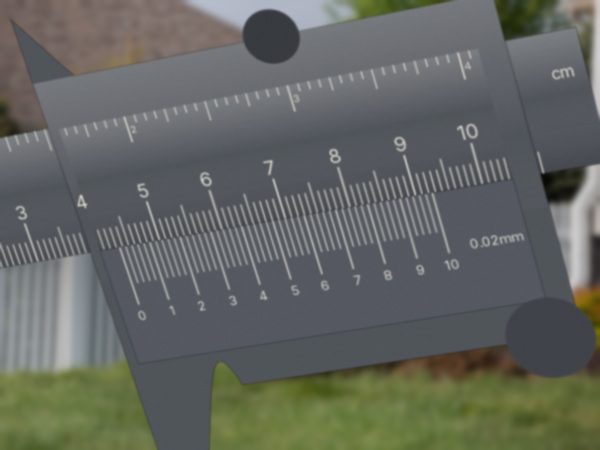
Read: 43.5,mm
